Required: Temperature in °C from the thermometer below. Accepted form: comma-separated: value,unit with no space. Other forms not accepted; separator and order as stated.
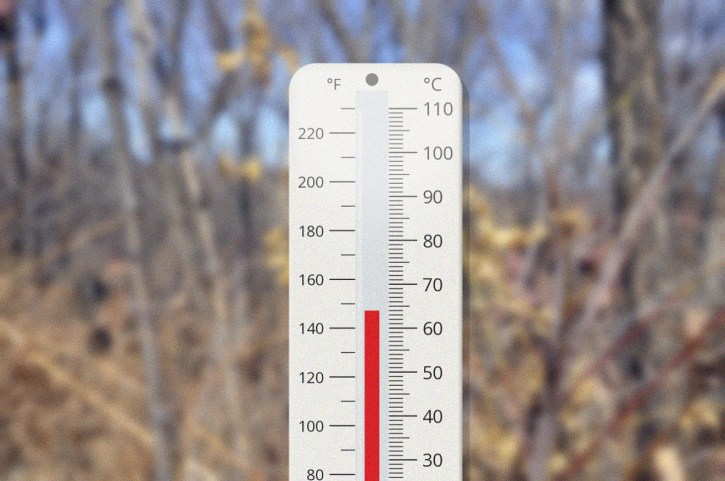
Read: 64,°C
